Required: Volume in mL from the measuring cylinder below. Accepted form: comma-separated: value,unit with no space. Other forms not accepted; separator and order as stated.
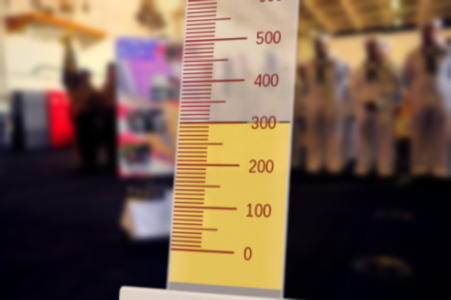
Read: 300,mL
